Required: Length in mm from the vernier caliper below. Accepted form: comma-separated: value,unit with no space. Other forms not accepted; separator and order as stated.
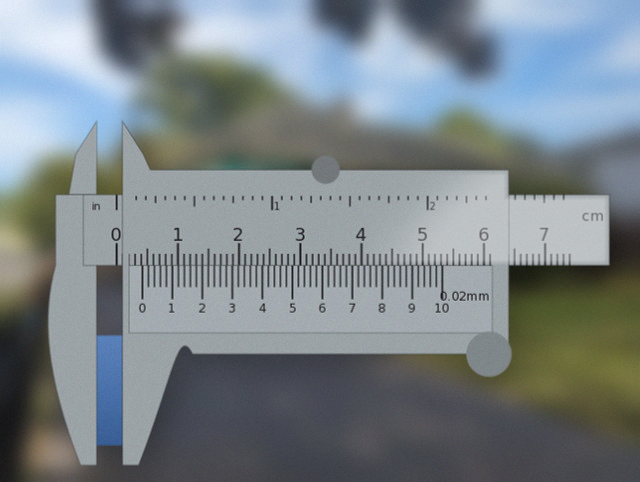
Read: 4.2,mm
